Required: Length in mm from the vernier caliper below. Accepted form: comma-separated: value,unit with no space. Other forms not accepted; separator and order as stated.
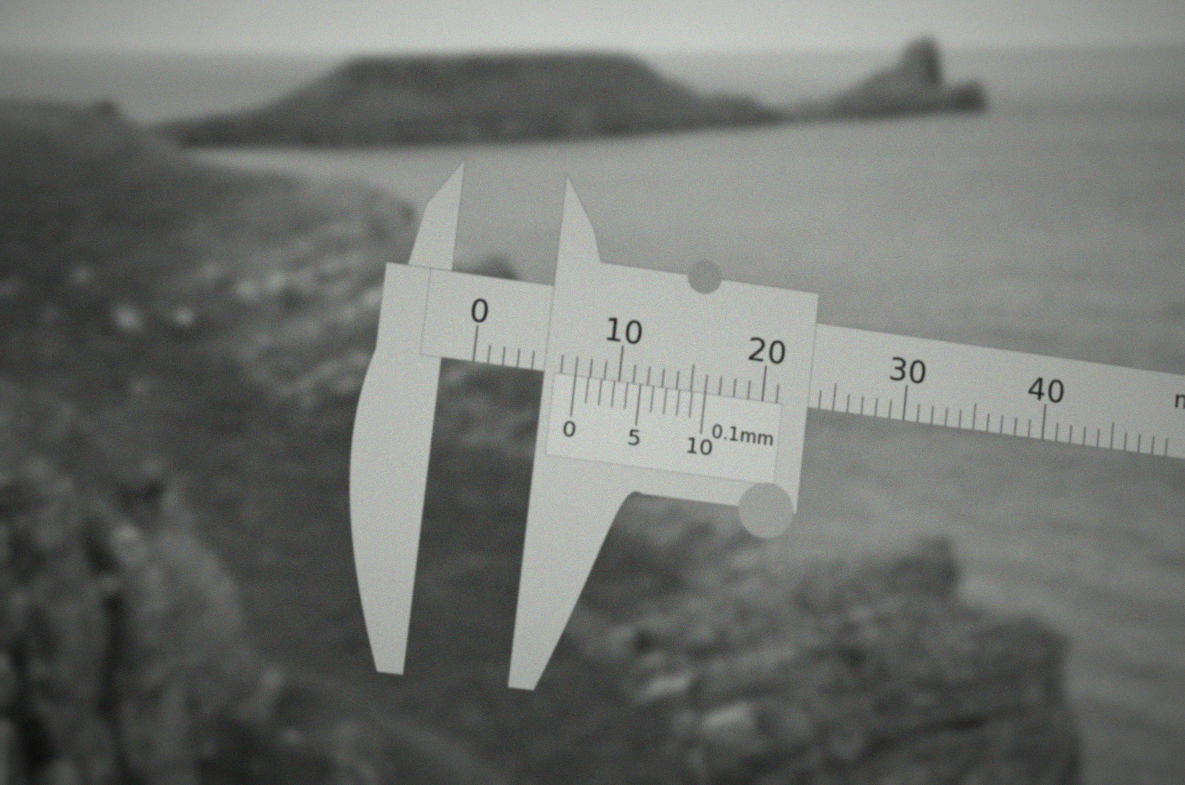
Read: 7.0,mm
